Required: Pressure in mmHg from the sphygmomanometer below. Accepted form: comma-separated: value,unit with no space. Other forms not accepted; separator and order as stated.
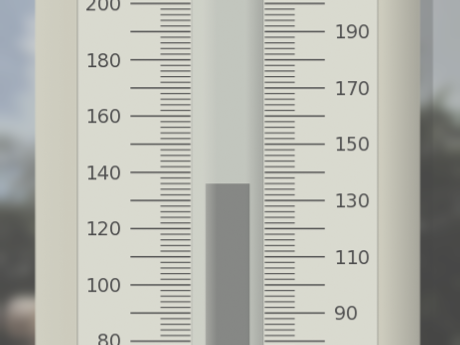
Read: 136,mmHg
